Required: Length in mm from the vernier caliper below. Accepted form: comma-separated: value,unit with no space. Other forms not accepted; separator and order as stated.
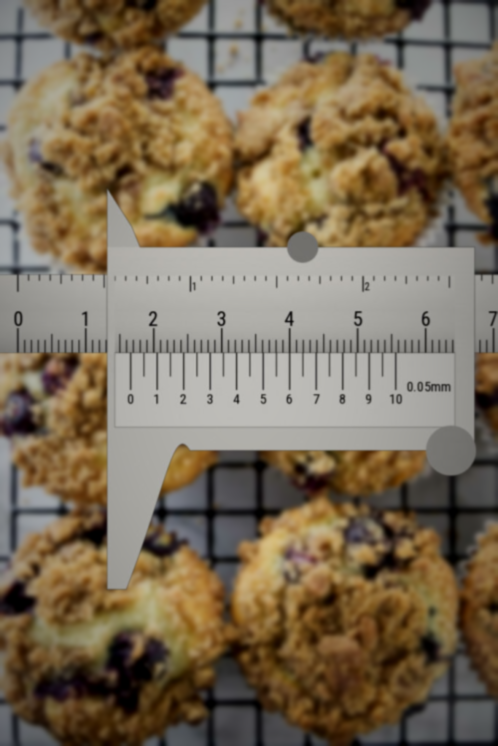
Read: 16.6,mm
